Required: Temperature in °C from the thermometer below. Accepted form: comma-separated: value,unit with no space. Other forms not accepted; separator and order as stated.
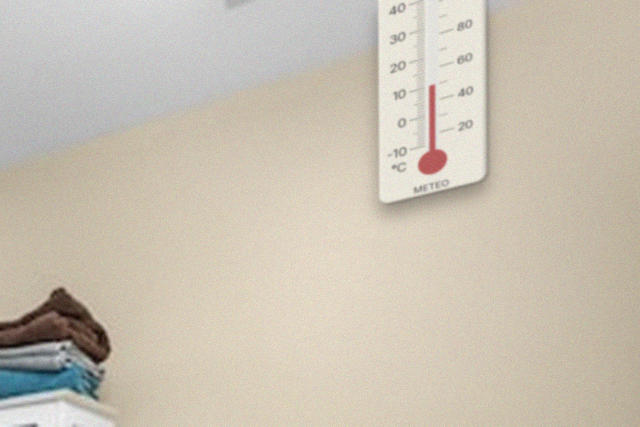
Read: 10,°C
